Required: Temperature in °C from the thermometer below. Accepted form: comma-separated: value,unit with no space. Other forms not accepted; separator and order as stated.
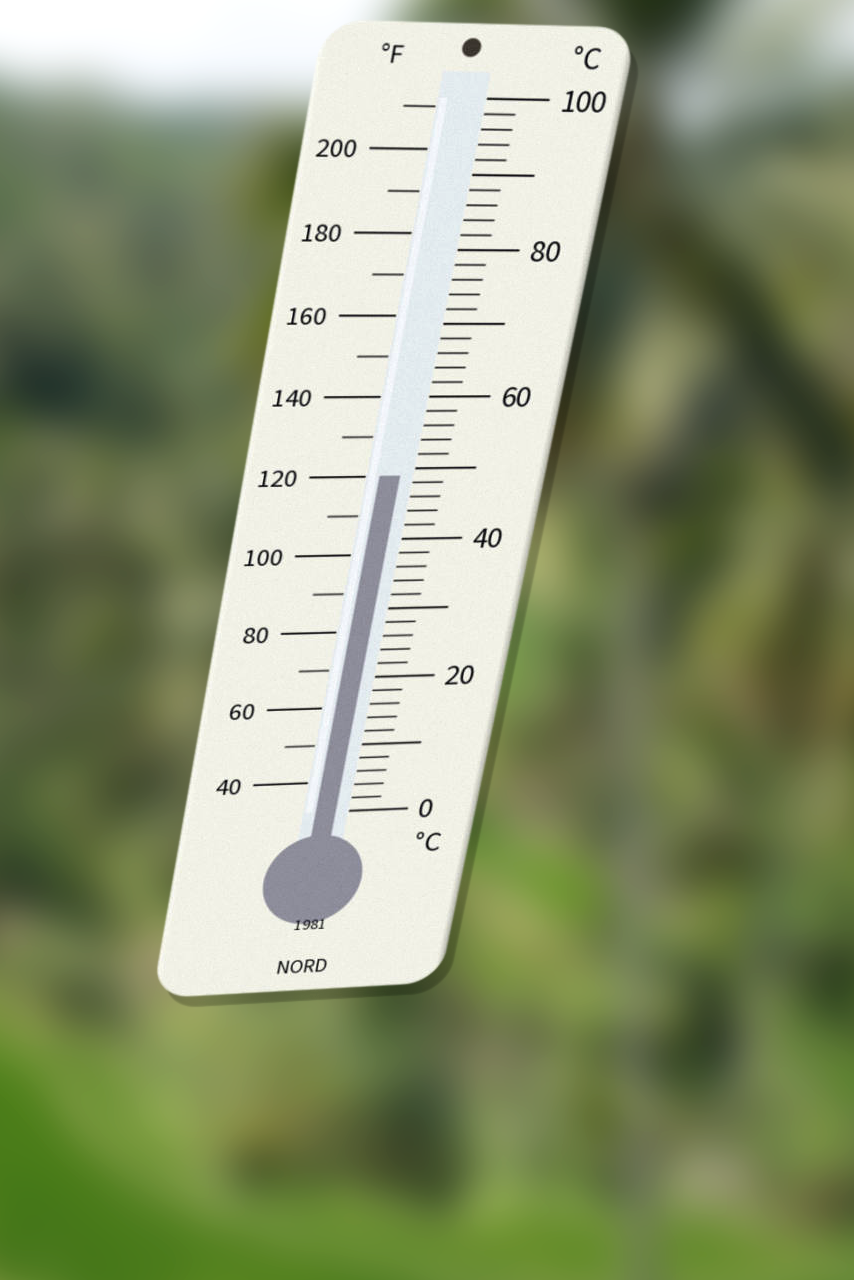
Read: 49,°C
